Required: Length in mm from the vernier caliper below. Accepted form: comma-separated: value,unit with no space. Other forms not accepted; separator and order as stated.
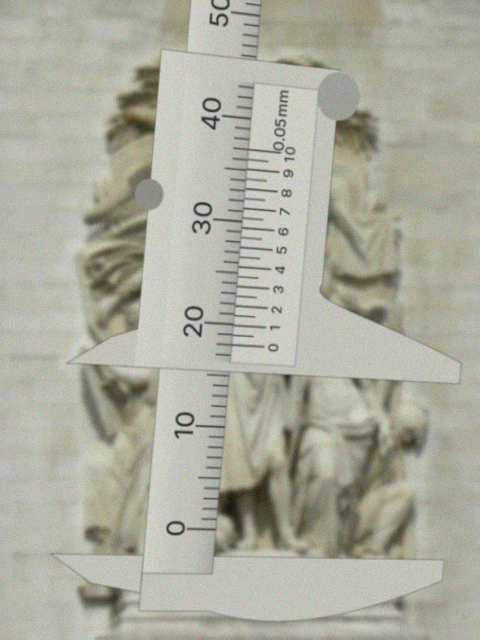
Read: 18.0,mm
